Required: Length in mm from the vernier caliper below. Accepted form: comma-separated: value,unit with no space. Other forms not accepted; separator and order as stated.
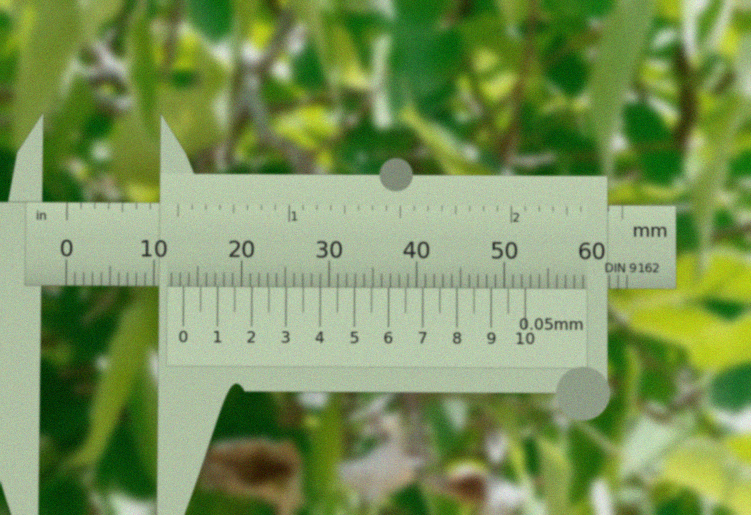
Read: 13.4,mm
